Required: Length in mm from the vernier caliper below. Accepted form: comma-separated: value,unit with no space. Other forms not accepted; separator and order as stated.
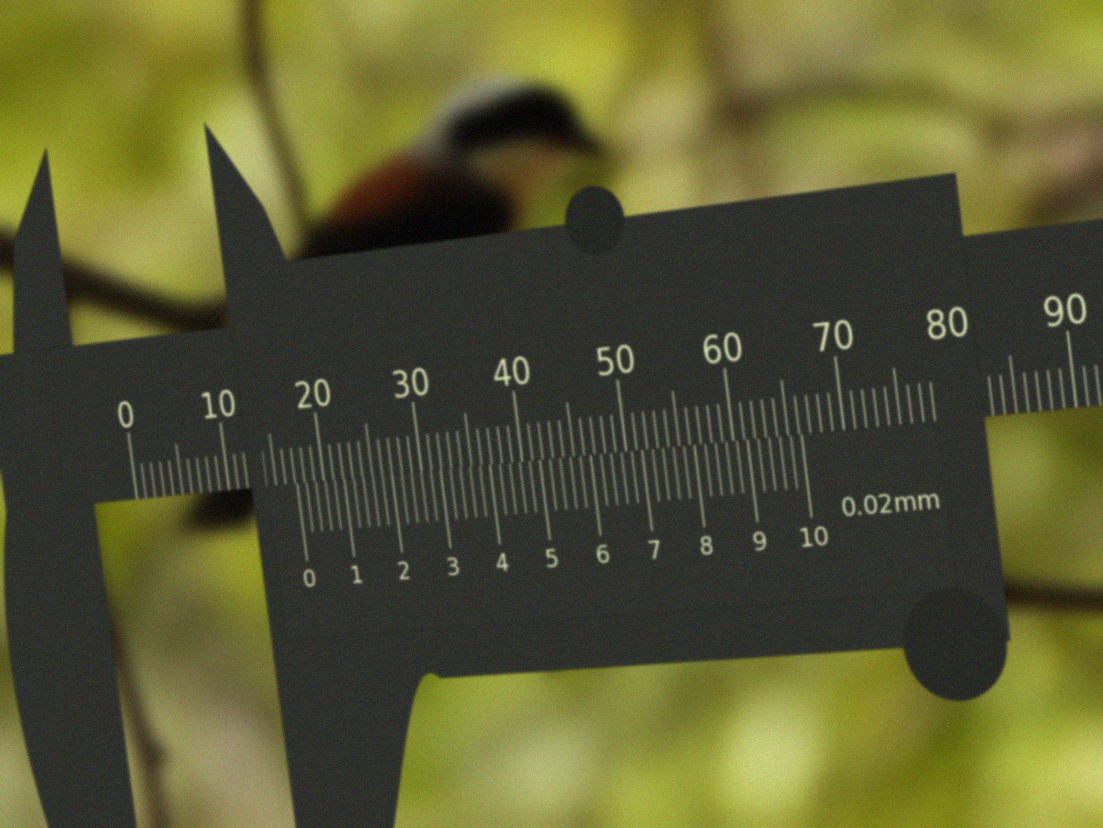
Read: 17.2,mm
